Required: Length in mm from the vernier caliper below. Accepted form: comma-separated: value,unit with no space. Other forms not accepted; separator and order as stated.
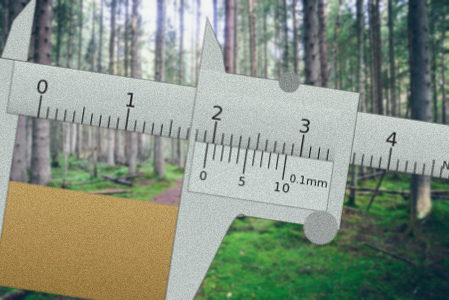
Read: 19.4,mm
